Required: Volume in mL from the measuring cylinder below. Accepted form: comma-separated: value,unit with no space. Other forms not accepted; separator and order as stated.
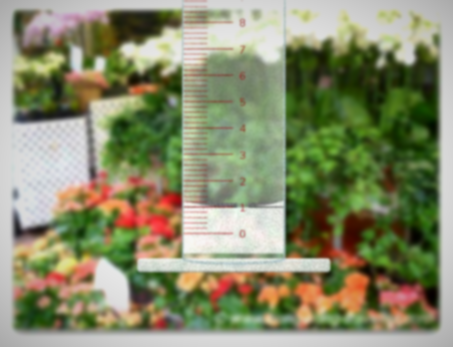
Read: 1,mL
